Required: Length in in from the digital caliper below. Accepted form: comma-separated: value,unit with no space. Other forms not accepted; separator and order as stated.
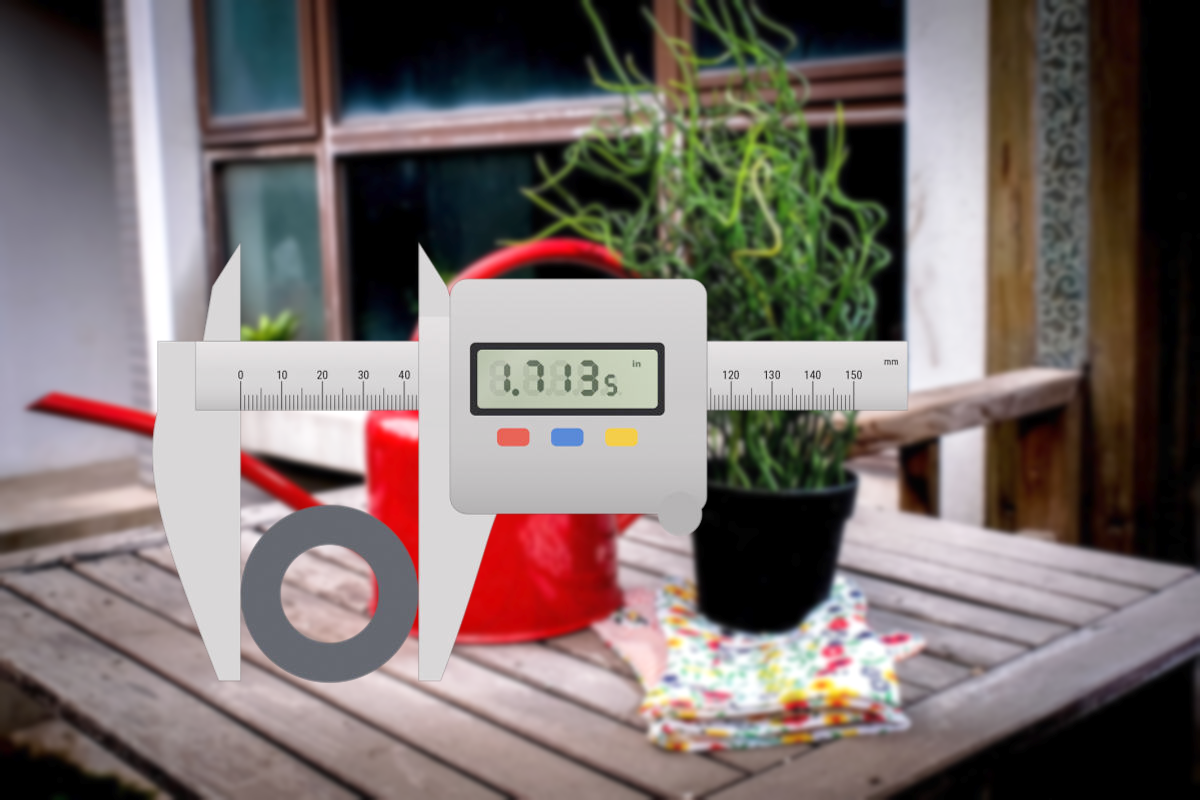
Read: 1.7135,in
